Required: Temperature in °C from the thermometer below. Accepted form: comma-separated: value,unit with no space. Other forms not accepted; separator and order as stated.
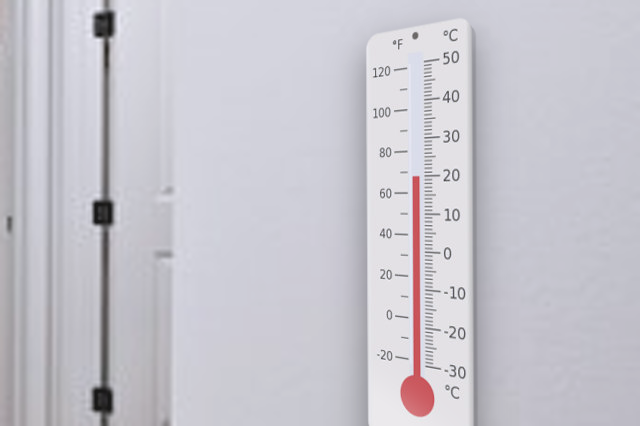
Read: 20,°C
